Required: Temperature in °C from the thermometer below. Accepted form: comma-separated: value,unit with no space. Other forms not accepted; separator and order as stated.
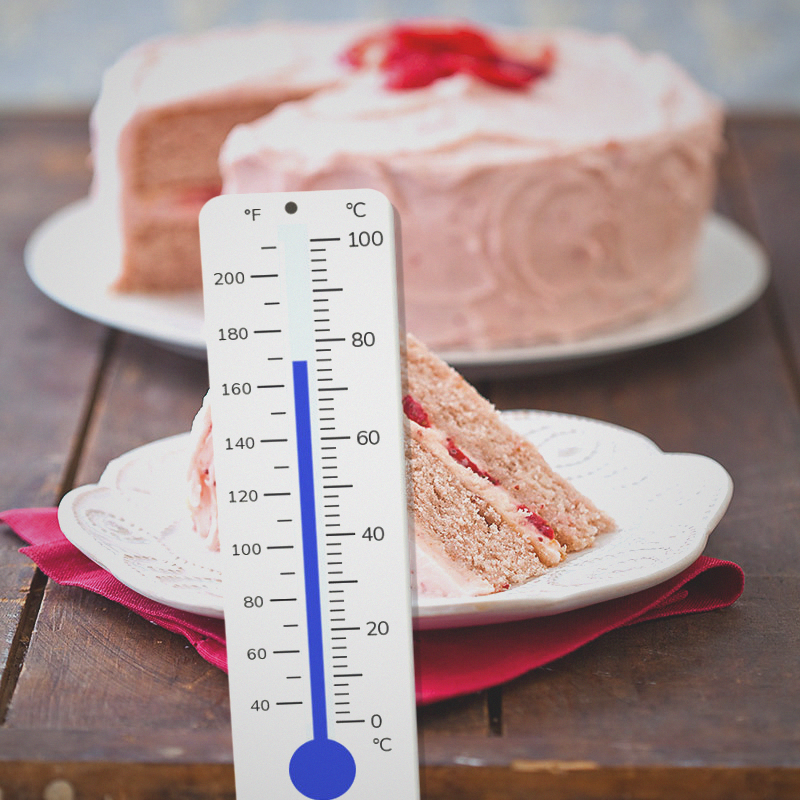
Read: 76,°C
